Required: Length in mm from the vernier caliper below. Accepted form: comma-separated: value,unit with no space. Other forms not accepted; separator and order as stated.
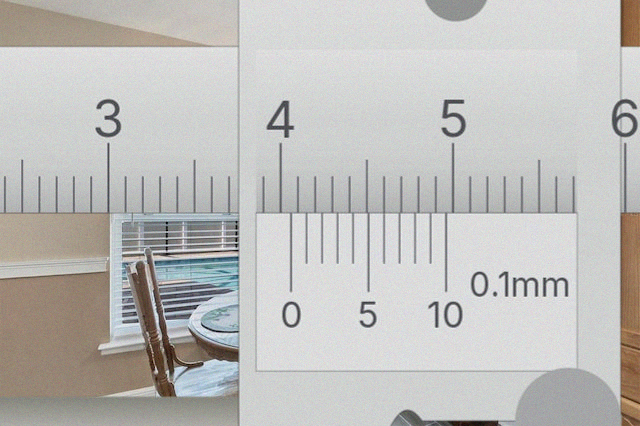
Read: 40.6,mm
